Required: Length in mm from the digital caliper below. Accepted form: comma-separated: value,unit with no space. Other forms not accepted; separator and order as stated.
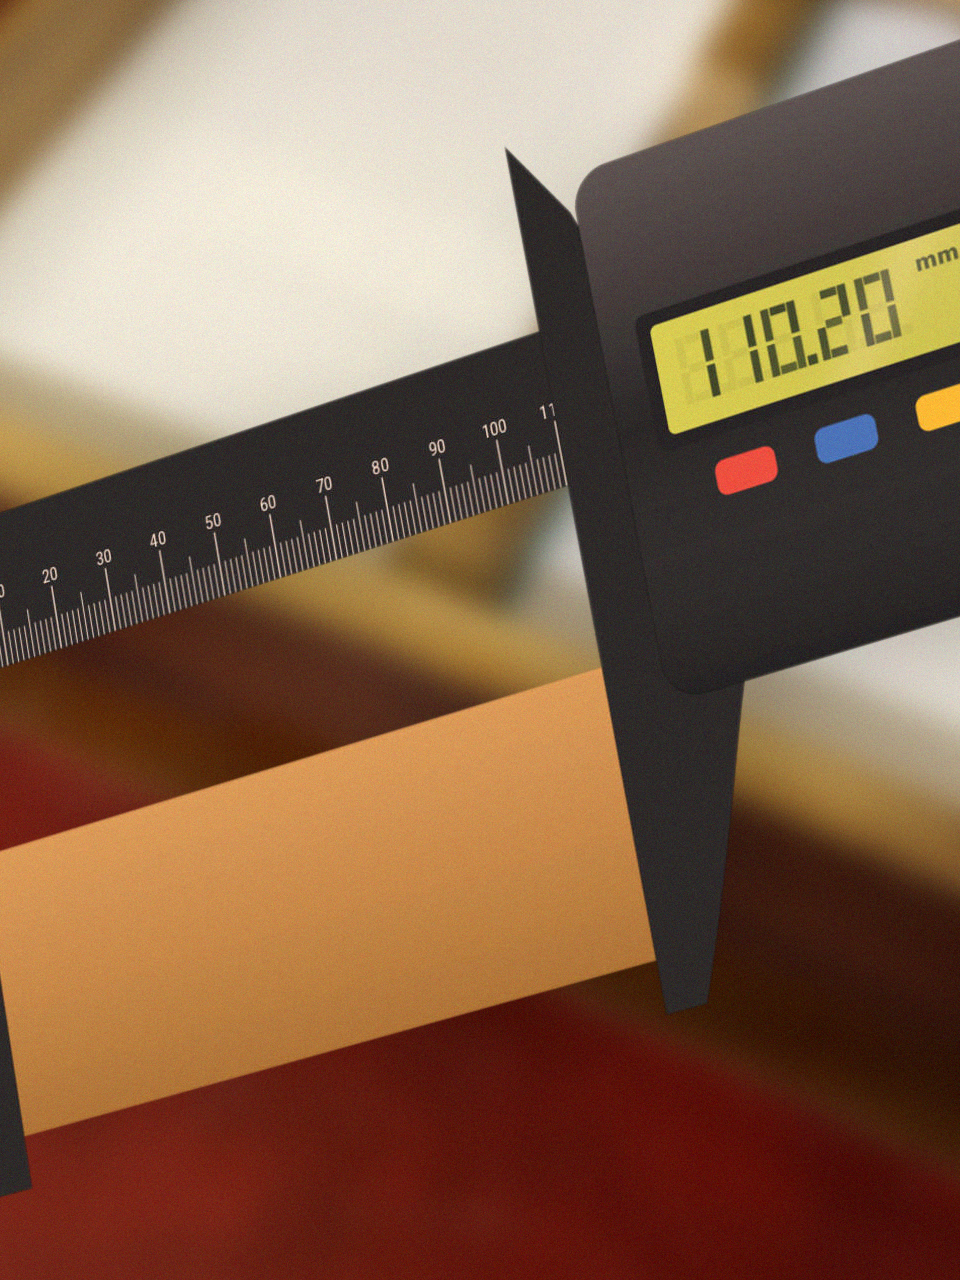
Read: 110.20,mm
